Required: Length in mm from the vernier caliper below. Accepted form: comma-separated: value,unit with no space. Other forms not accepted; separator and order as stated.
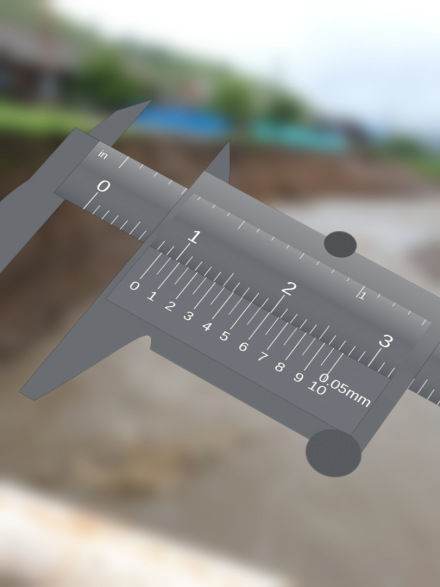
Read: 8.5,mm
